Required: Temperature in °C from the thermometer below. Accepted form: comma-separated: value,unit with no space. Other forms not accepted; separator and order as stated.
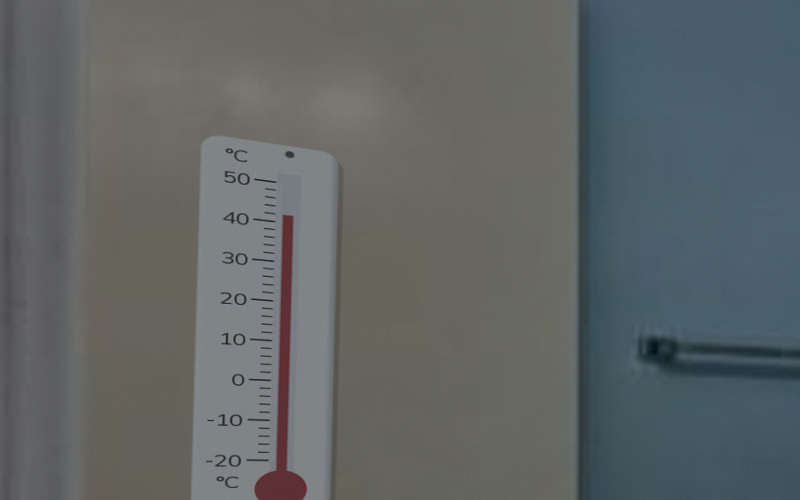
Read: 42,°C
